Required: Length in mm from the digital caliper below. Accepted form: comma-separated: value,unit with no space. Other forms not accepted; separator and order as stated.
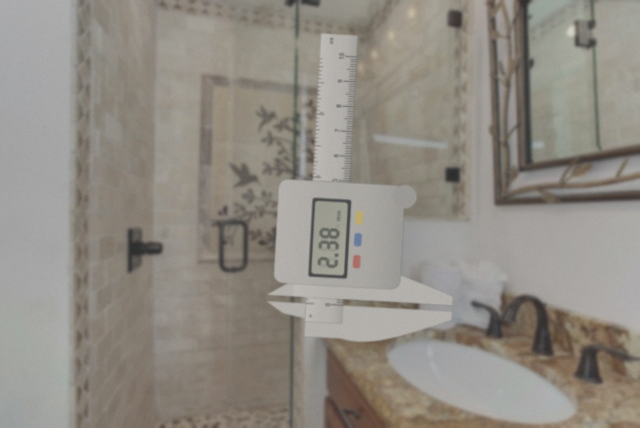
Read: 2.38,mm
